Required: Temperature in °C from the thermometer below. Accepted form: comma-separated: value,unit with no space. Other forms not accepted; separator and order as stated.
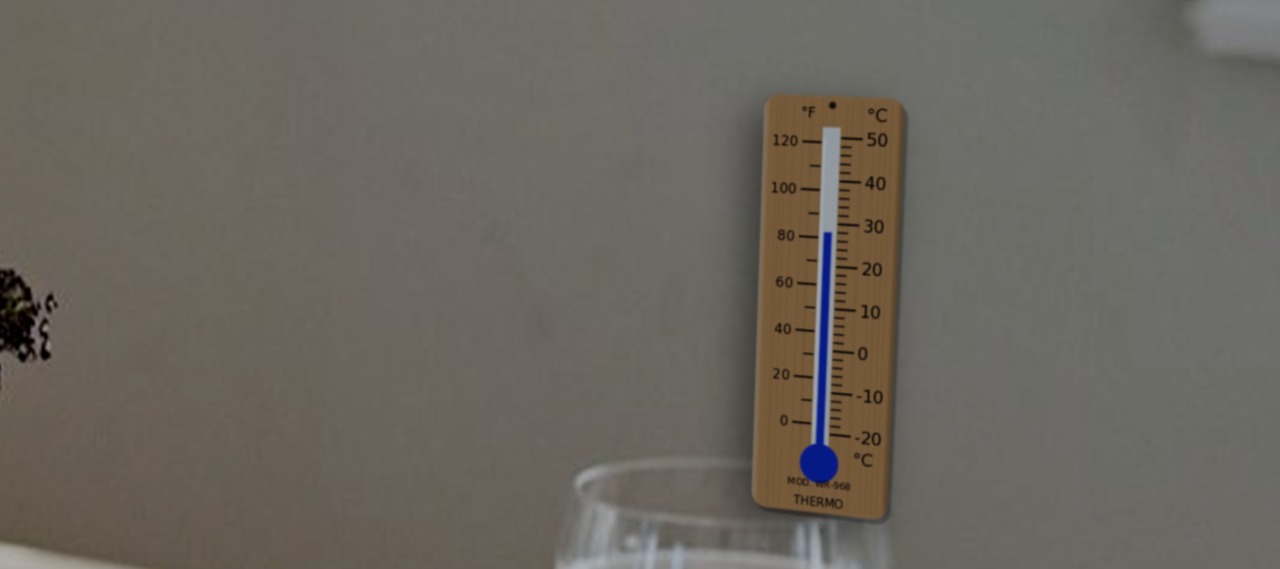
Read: 28,°C
